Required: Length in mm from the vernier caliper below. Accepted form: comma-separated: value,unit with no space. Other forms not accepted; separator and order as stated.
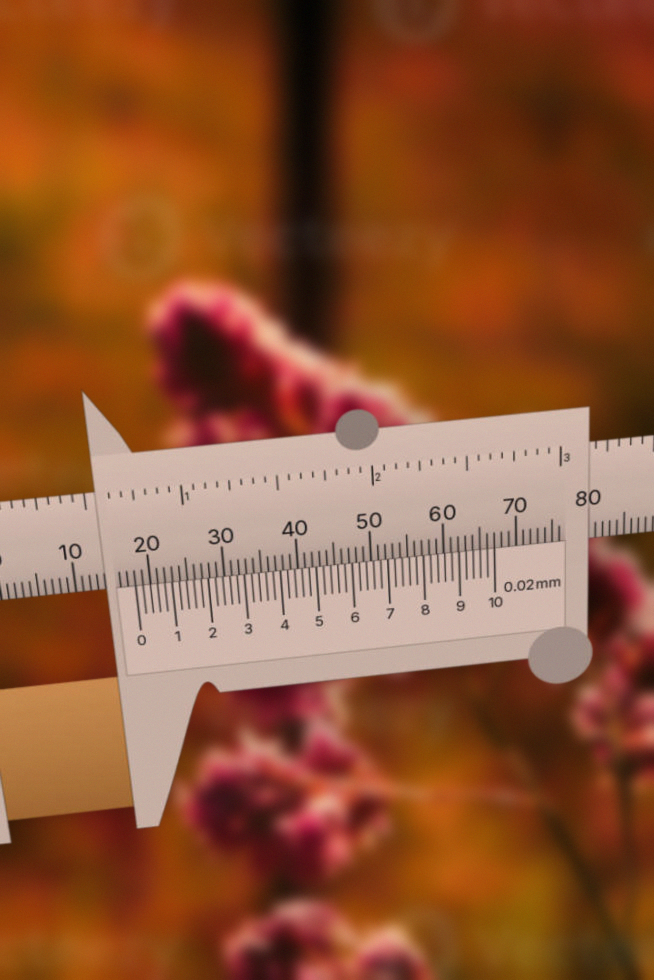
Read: 18.0,mm
